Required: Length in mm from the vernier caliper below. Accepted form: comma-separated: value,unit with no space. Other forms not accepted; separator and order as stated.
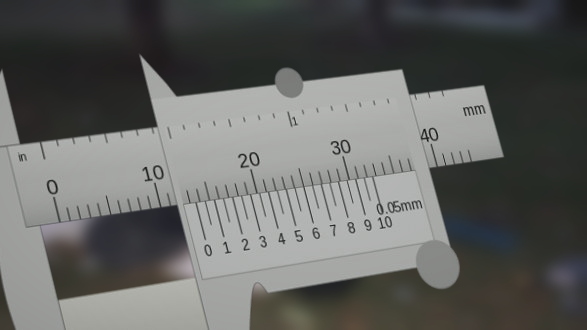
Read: 13.6,mm
